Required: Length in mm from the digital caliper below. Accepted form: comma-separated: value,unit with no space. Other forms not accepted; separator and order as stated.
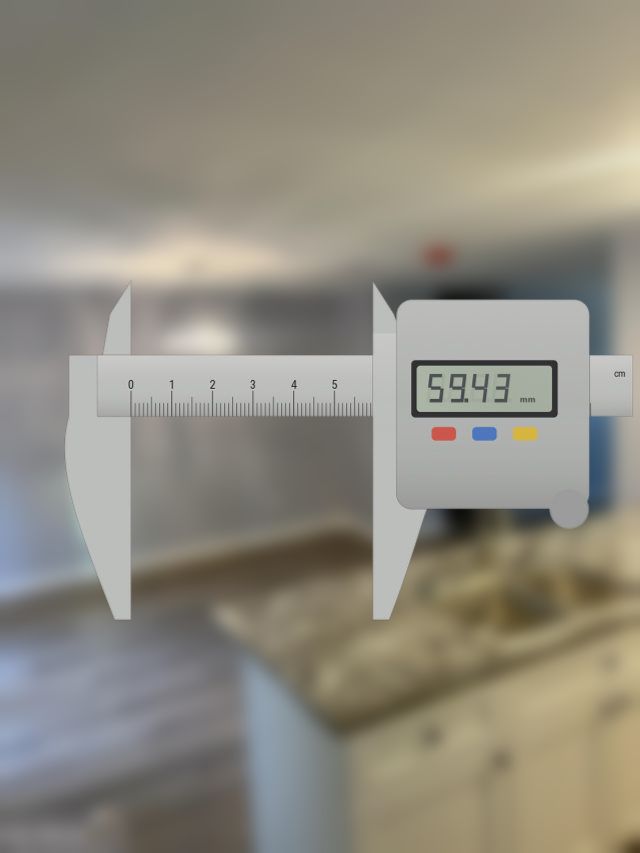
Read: 59.43,mm
